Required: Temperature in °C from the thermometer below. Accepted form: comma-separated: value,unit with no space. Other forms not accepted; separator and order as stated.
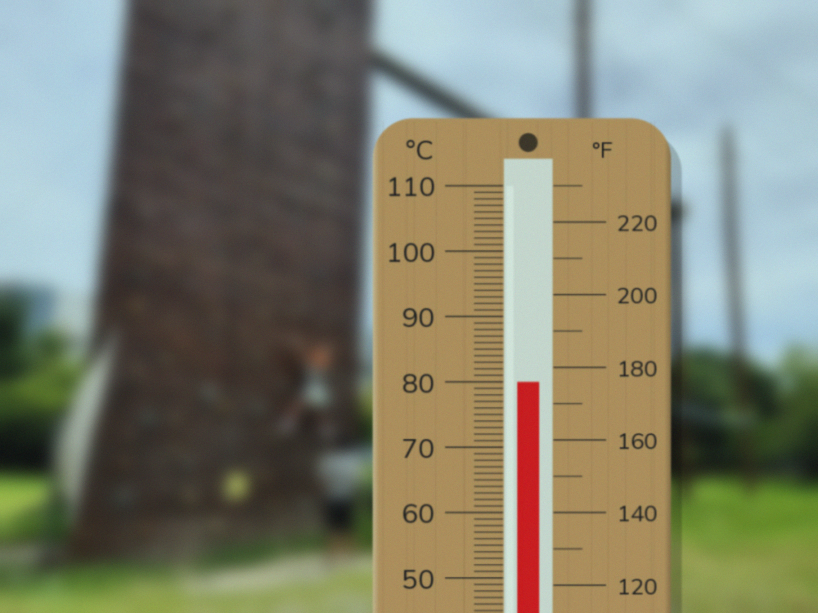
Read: 80,°C
